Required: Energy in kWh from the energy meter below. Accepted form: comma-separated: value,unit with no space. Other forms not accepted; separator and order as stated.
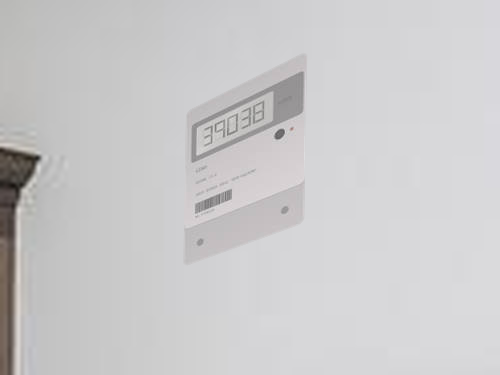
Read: 39038,kWh
